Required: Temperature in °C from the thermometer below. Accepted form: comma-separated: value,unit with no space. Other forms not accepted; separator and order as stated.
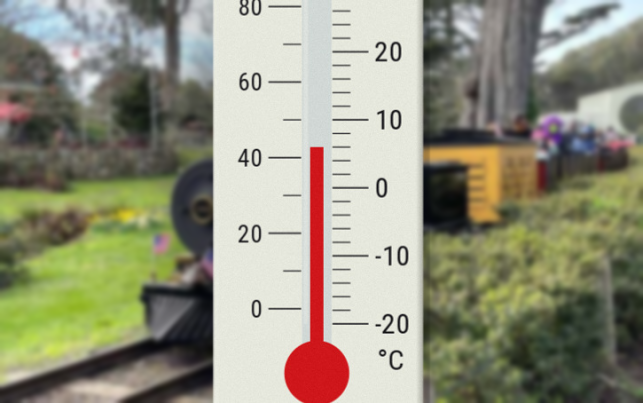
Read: 6,°C
